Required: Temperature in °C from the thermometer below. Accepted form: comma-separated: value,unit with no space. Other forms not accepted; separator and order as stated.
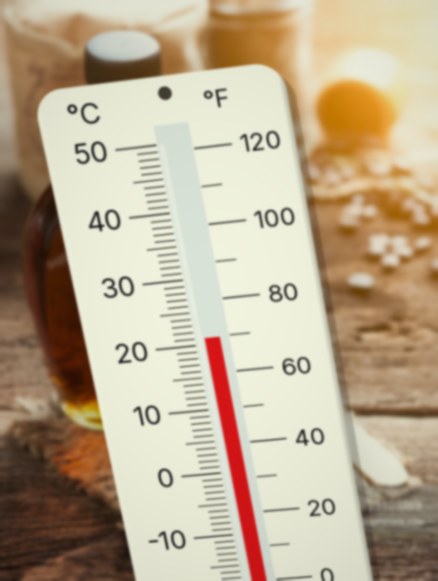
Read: 21,°C
